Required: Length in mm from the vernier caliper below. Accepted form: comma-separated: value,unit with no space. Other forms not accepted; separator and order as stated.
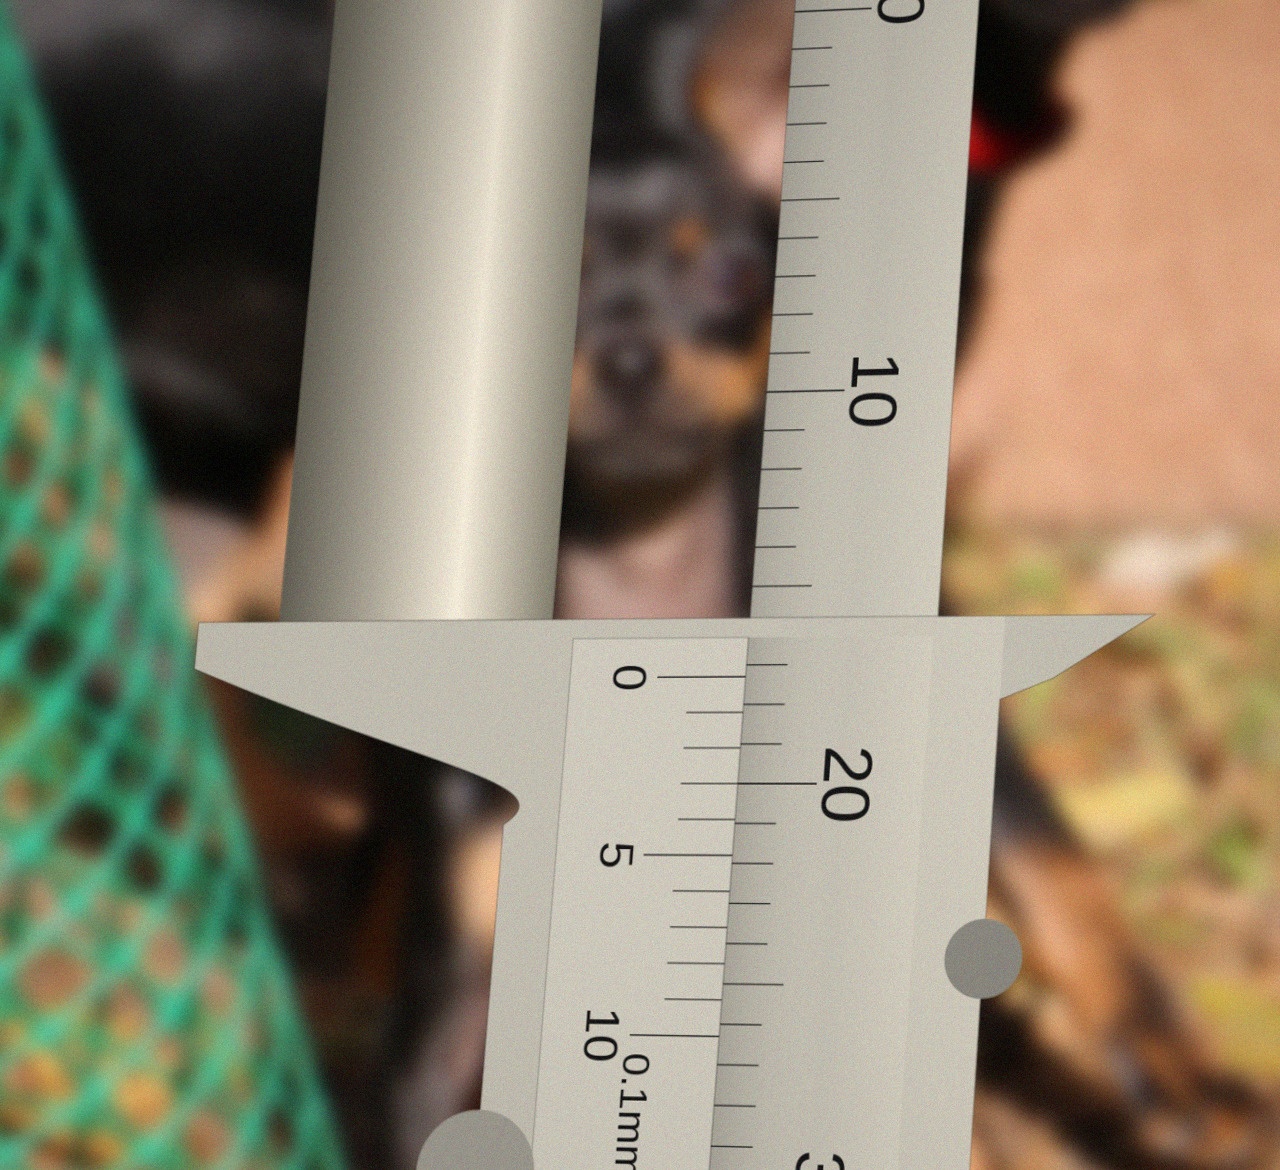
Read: 17.3,mm
